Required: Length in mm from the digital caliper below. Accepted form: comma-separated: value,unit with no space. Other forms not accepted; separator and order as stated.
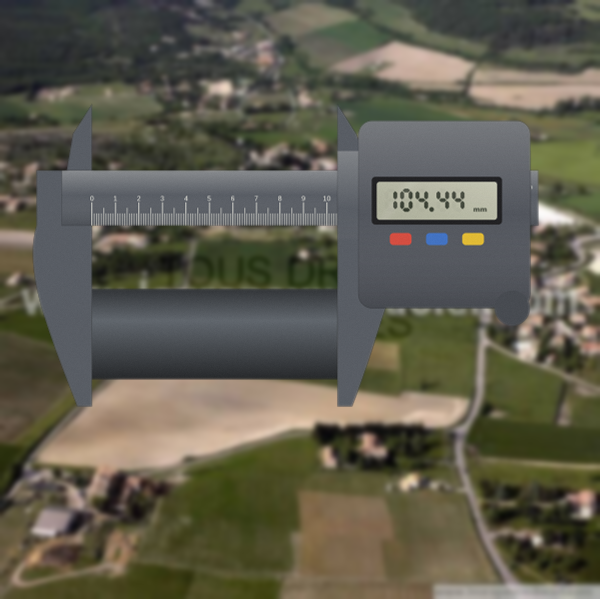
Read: 104.44,mm
